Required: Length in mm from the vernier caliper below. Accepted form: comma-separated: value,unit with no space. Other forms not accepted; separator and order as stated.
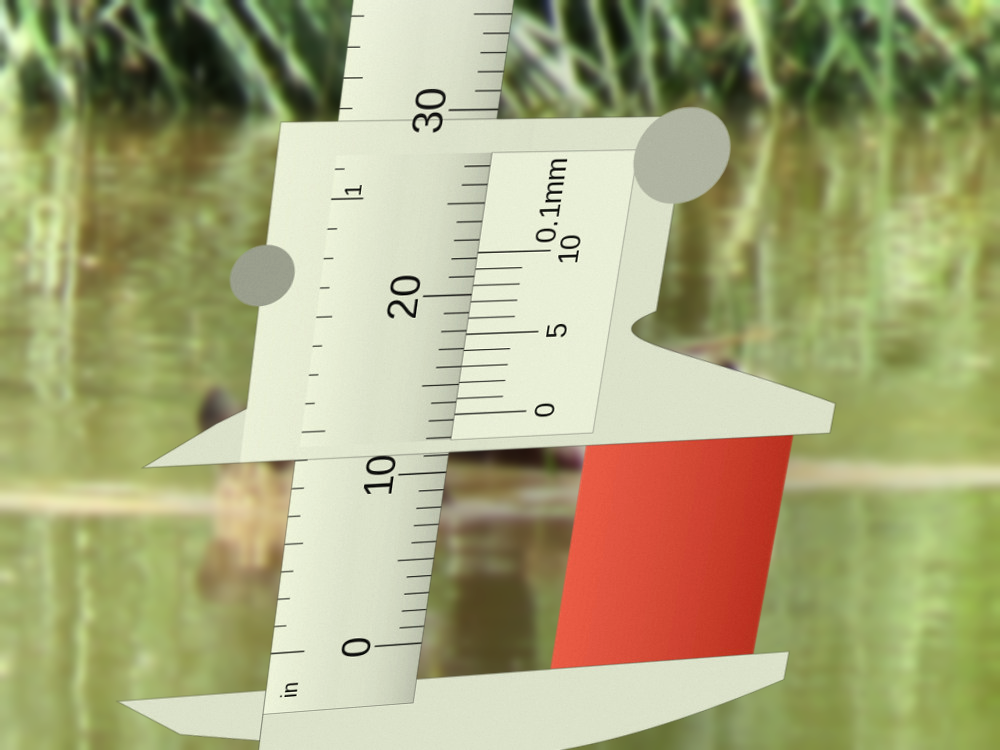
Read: 13.3,mm
